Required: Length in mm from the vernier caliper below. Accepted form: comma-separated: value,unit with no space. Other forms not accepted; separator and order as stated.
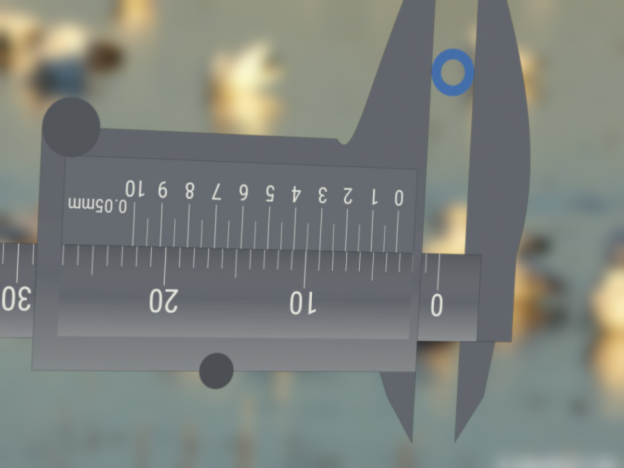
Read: 3.3,mm
